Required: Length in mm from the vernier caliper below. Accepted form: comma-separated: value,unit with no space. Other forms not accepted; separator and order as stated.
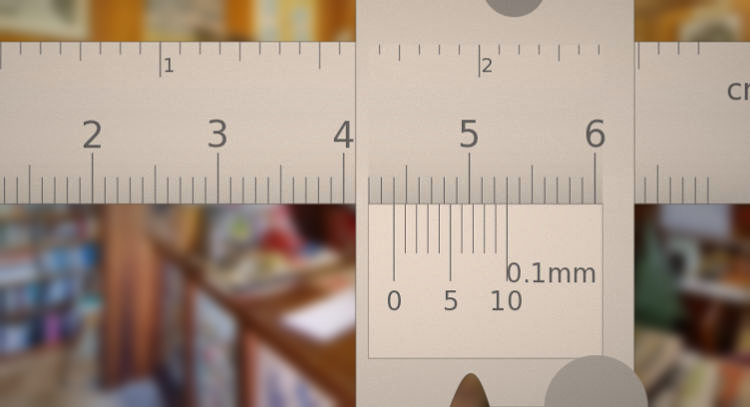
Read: 44.0,mm
